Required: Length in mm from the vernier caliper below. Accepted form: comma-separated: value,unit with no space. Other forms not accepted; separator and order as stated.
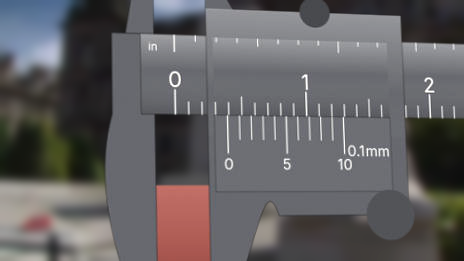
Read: 3.9,mm
